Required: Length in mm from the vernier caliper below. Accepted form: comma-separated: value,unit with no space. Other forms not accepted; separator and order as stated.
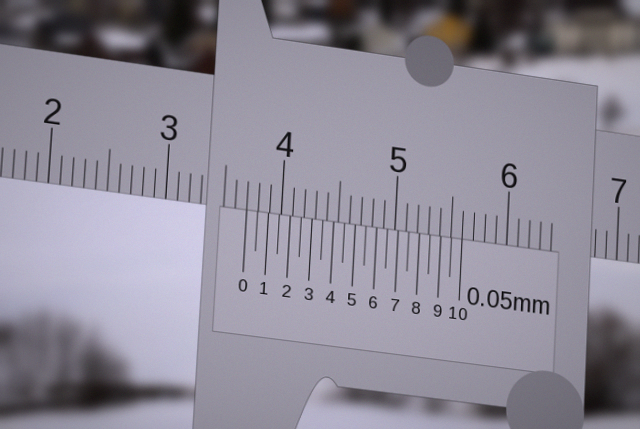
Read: 37.0,mm
